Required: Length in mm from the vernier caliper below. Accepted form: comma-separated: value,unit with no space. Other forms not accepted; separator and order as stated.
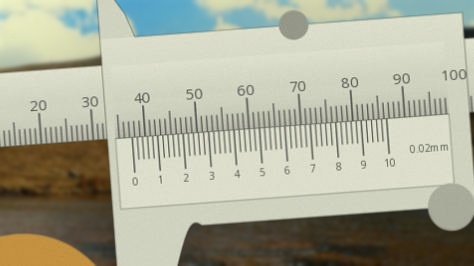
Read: 37.5,mm
